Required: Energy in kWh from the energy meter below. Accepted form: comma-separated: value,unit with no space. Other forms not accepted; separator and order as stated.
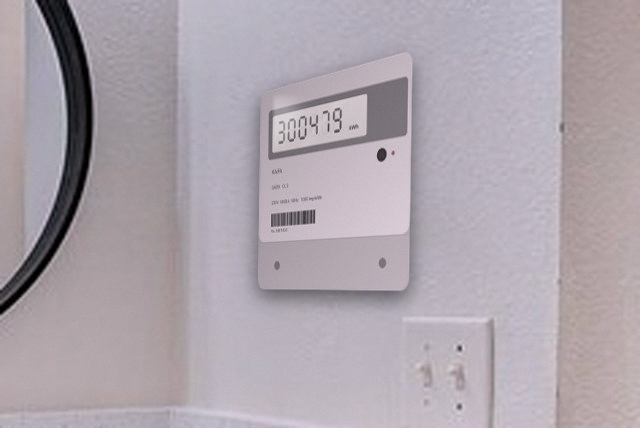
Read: 300479,kWh
